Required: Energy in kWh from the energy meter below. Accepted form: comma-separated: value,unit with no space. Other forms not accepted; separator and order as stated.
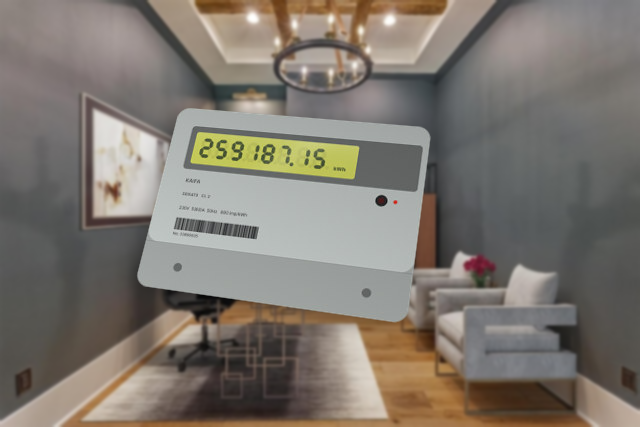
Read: 259187.15,kWh
